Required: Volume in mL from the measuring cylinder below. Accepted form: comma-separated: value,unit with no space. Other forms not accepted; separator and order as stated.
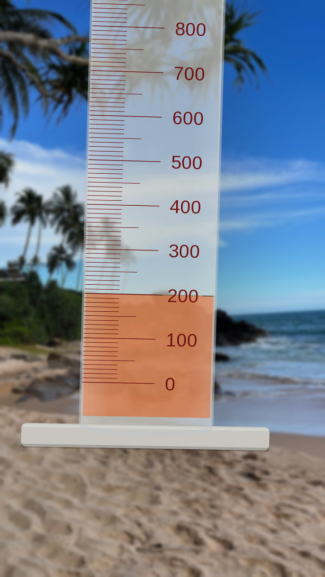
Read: 200,mL
